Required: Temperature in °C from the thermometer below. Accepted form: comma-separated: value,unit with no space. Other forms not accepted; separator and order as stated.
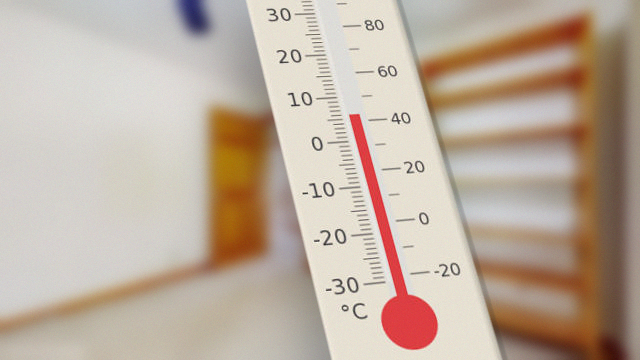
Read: 6,°C
